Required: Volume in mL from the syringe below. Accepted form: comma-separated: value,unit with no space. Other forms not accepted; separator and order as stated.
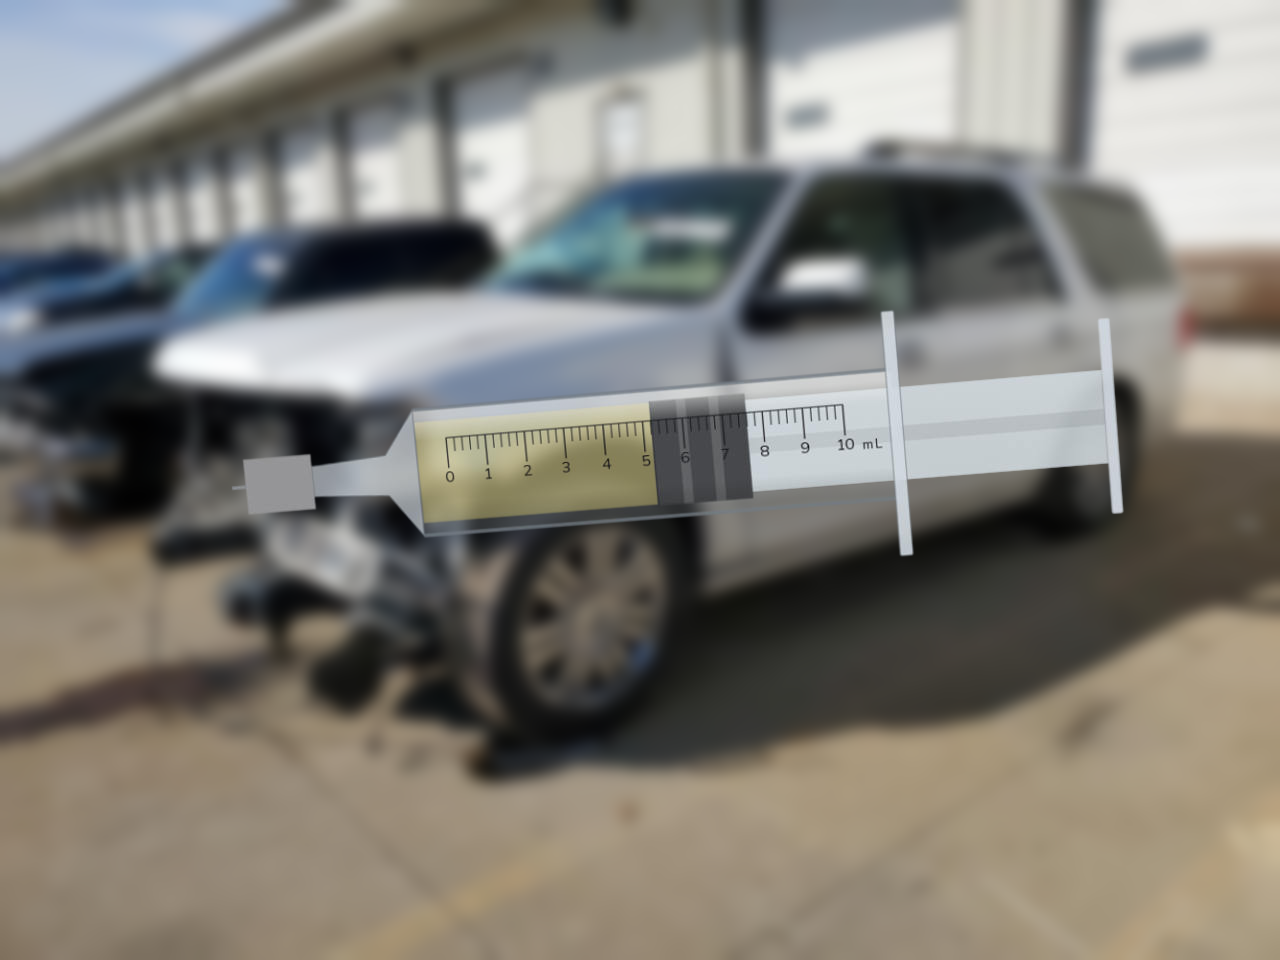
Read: 5.2,mL
